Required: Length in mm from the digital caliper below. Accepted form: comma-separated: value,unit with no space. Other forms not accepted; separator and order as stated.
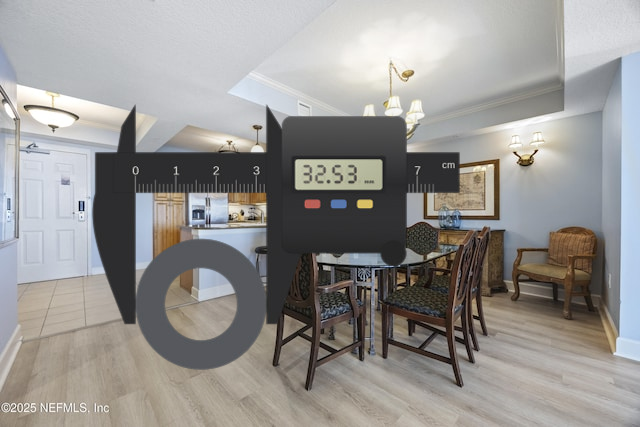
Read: 32.53,mm
